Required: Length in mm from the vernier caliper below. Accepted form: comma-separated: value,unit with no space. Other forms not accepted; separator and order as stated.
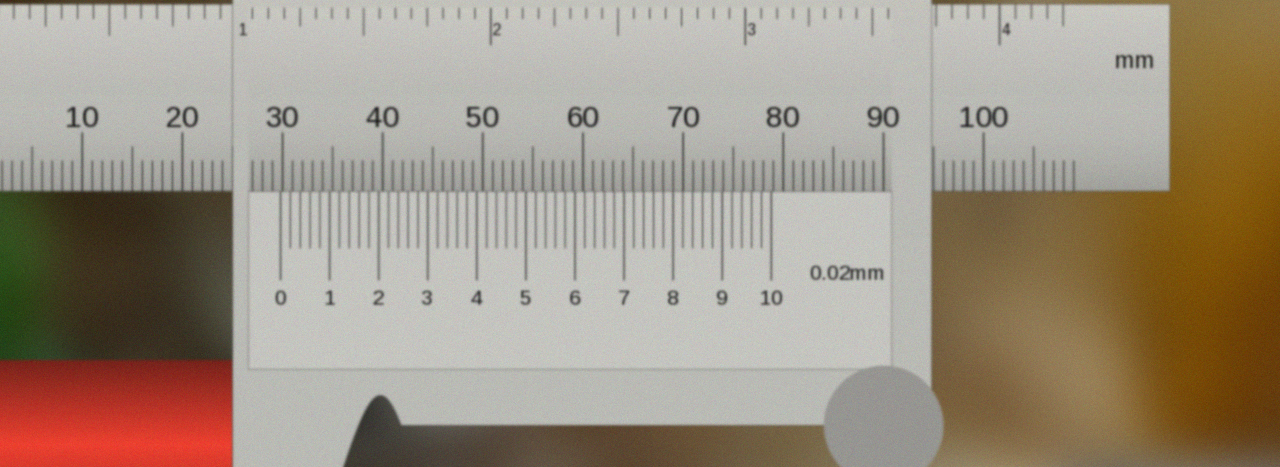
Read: 29.8,mm
